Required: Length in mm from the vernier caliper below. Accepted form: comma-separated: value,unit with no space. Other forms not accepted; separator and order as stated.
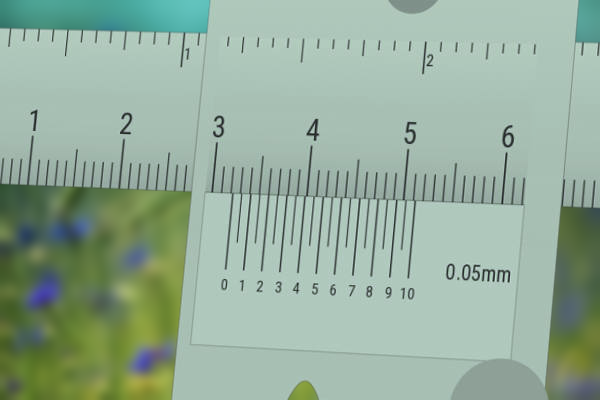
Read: 32.2,mm
